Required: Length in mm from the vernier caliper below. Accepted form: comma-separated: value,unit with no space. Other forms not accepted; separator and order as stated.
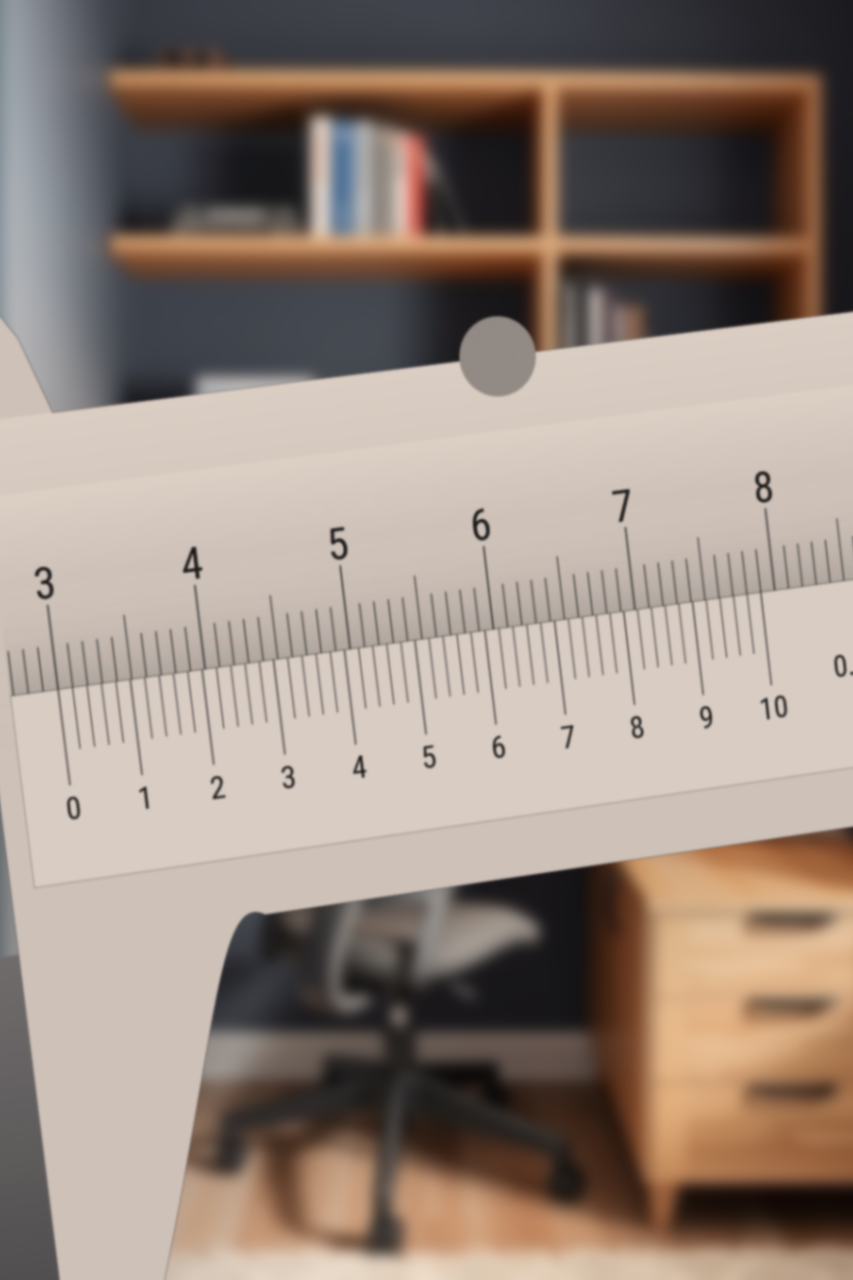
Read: 30.0,mm
